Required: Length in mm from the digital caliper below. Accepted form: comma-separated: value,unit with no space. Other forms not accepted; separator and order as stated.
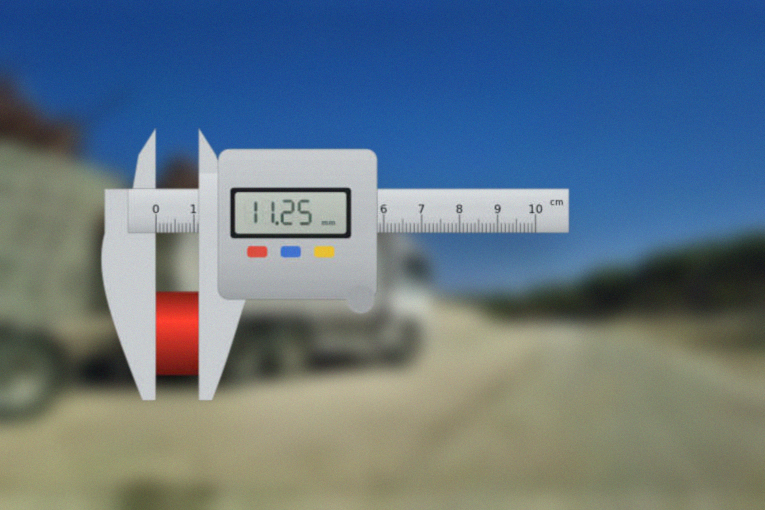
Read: 11.25,mm
